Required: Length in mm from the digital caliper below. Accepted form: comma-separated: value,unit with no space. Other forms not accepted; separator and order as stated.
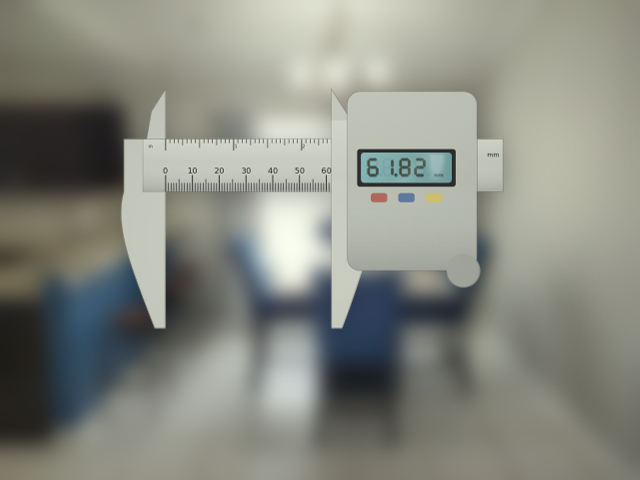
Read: 61.82,mm
